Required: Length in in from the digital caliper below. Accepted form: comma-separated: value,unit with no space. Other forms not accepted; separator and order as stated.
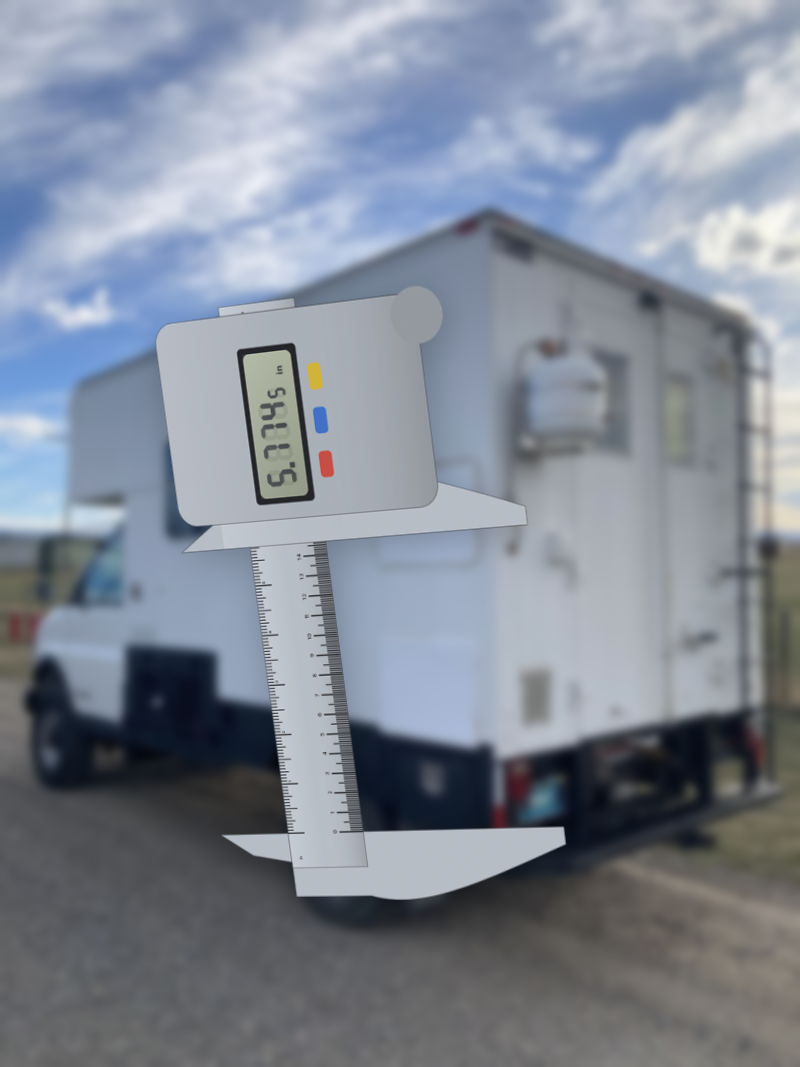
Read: 5.7745,in
